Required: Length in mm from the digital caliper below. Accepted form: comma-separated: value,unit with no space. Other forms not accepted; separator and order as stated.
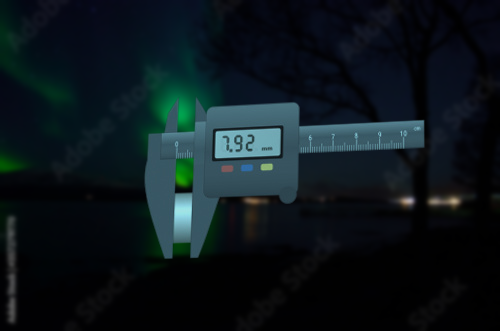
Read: 7.92,mm
